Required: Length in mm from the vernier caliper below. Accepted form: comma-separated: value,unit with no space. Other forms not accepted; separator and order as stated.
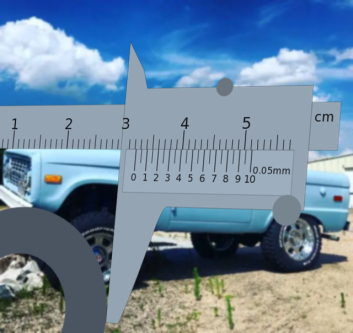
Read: 32.2,mm
